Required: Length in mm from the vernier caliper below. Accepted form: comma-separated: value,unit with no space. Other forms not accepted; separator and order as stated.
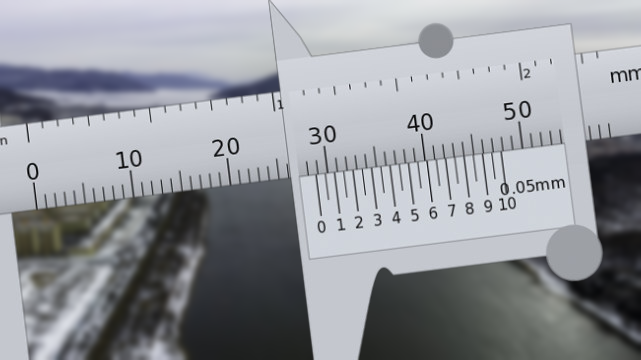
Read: 28.8,mm
